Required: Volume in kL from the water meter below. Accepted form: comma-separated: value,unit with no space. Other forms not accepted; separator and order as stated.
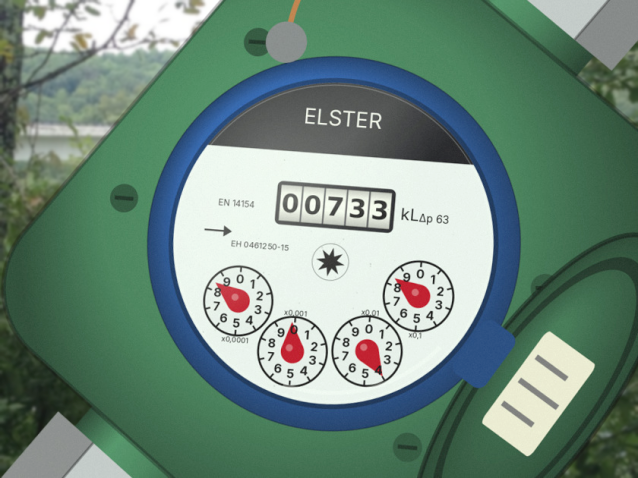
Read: 733.8398,kL
